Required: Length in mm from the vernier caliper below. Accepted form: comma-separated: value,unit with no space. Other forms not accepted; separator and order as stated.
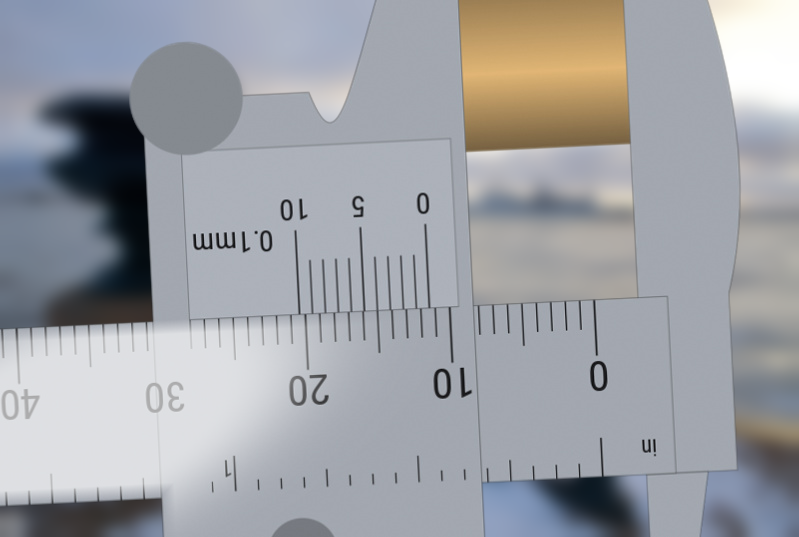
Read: 11.4,mm
